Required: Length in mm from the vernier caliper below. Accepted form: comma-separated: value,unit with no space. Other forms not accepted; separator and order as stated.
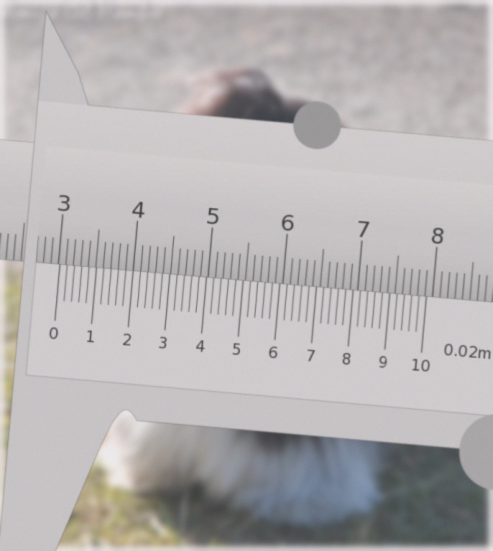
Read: 30.2,mm
